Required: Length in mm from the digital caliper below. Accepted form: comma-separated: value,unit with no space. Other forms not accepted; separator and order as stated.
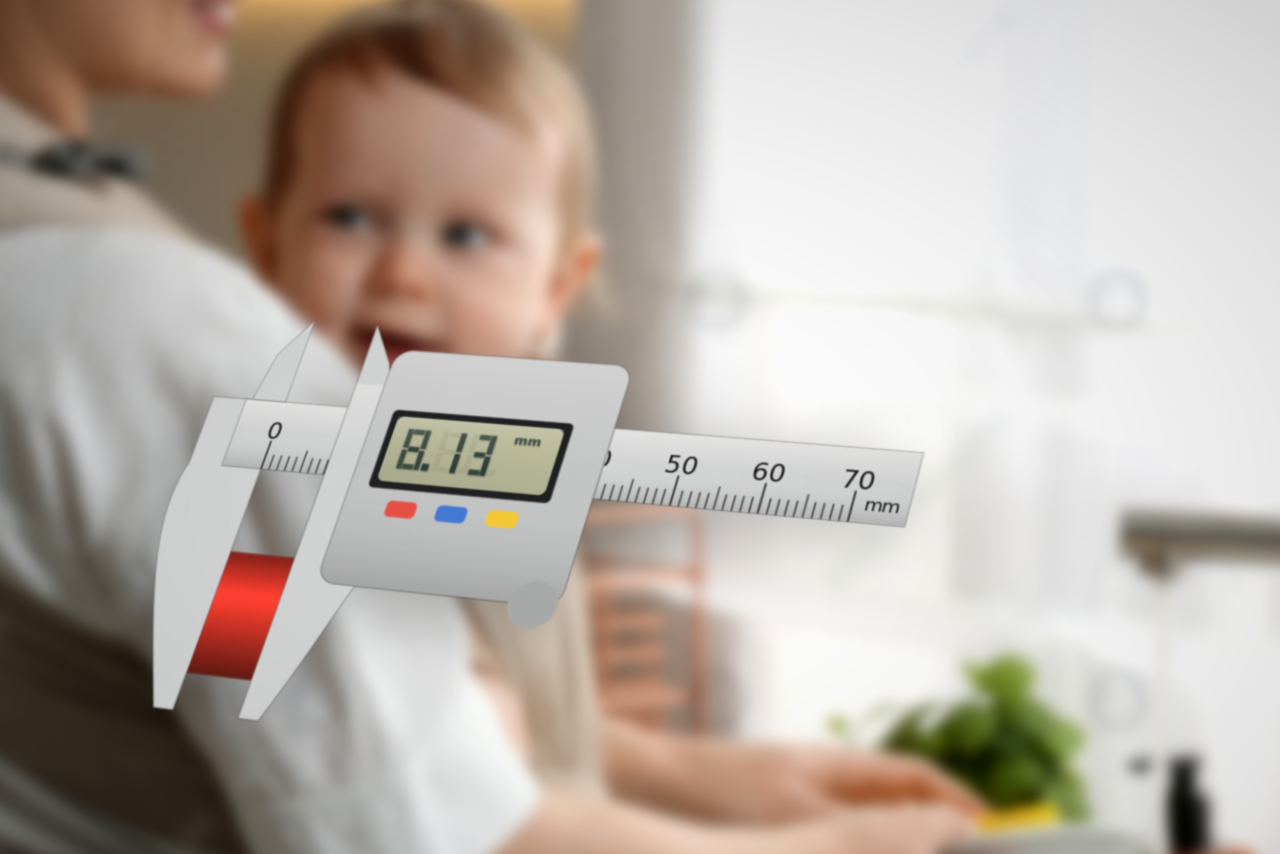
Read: 8.13,mm
